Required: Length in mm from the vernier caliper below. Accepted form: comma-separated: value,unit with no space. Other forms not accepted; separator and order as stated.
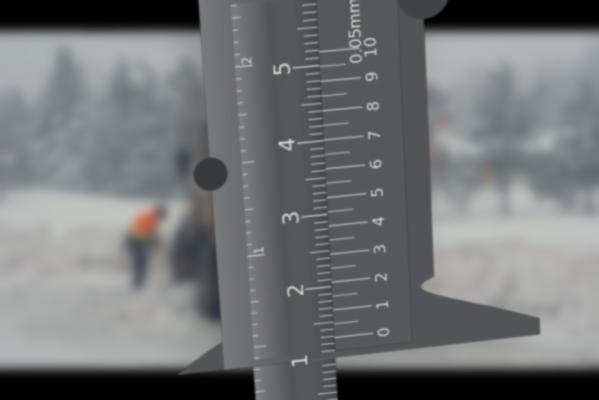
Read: 12.8,mm
